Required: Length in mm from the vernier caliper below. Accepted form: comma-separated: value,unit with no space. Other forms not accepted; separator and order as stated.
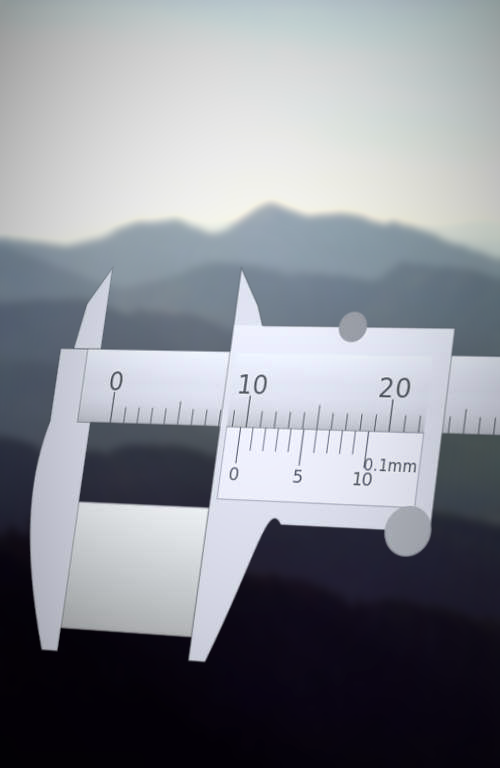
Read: 9.6,mm
